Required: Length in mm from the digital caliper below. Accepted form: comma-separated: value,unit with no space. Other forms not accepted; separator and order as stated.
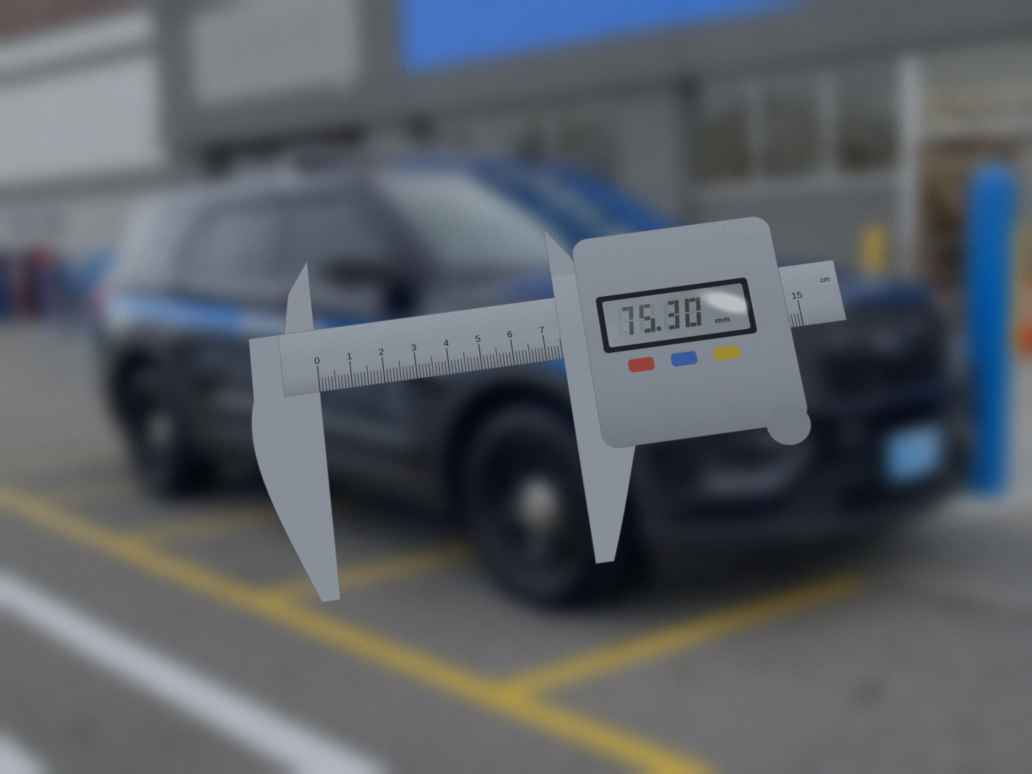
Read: 75.30,mm
